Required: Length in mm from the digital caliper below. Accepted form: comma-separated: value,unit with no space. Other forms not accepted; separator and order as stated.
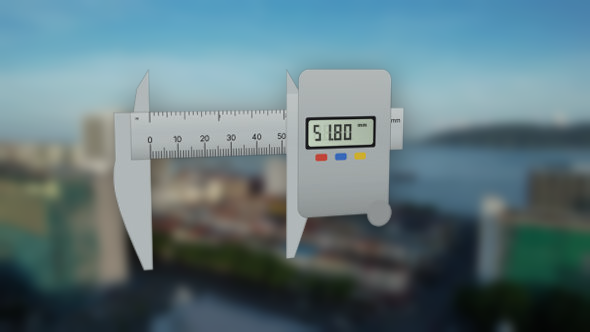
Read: 51.80,mm
